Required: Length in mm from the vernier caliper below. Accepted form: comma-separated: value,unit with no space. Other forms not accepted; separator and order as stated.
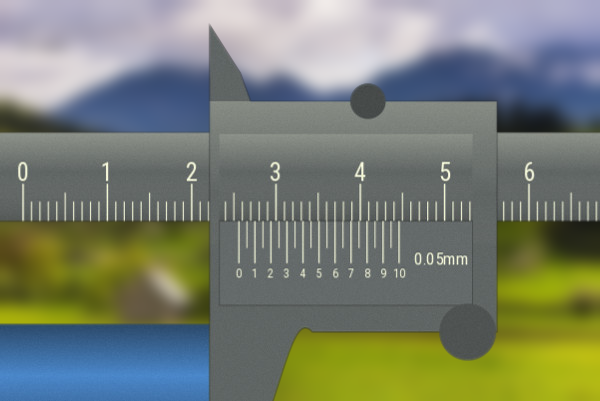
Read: 25.6,mm
